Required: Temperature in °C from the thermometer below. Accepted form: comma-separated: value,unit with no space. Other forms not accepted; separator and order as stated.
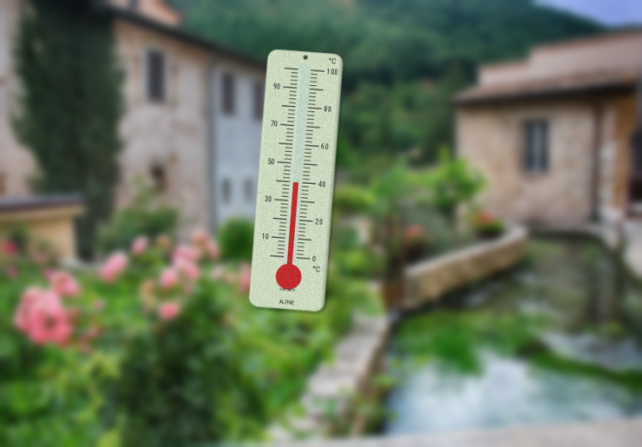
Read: 40,°C
